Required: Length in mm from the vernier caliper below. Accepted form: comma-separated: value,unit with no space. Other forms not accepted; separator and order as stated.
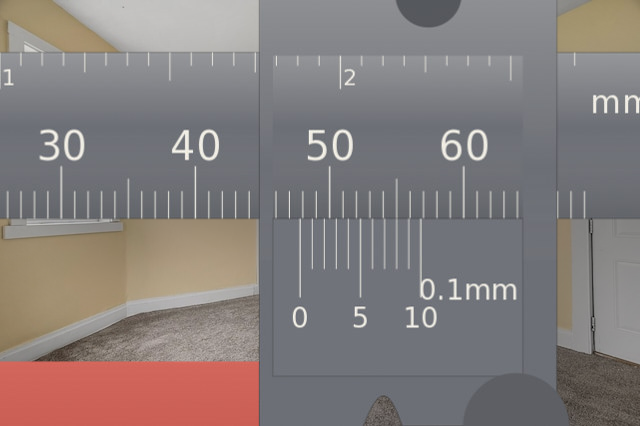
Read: 47.8,mm
